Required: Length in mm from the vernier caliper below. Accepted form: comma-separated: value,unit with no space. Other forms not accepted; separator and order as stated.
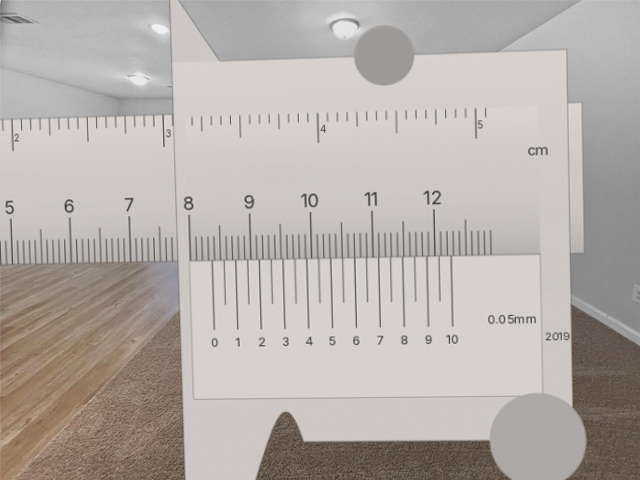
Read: 83.6,mm
